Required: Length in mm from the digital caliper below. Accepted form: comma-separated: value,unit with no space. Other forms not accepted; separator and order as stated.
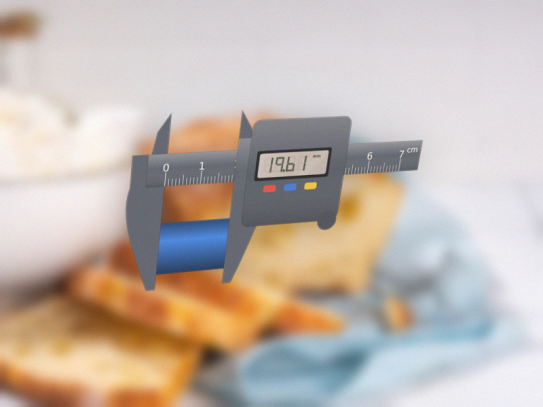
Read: 19.61,mm
